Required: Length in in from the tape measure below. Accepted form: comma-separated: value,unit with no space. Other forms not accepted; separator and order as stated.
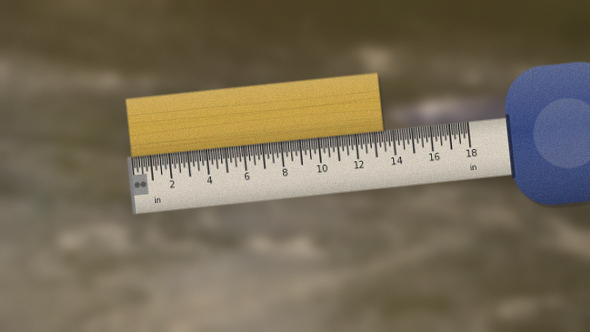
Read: 13.5,in
